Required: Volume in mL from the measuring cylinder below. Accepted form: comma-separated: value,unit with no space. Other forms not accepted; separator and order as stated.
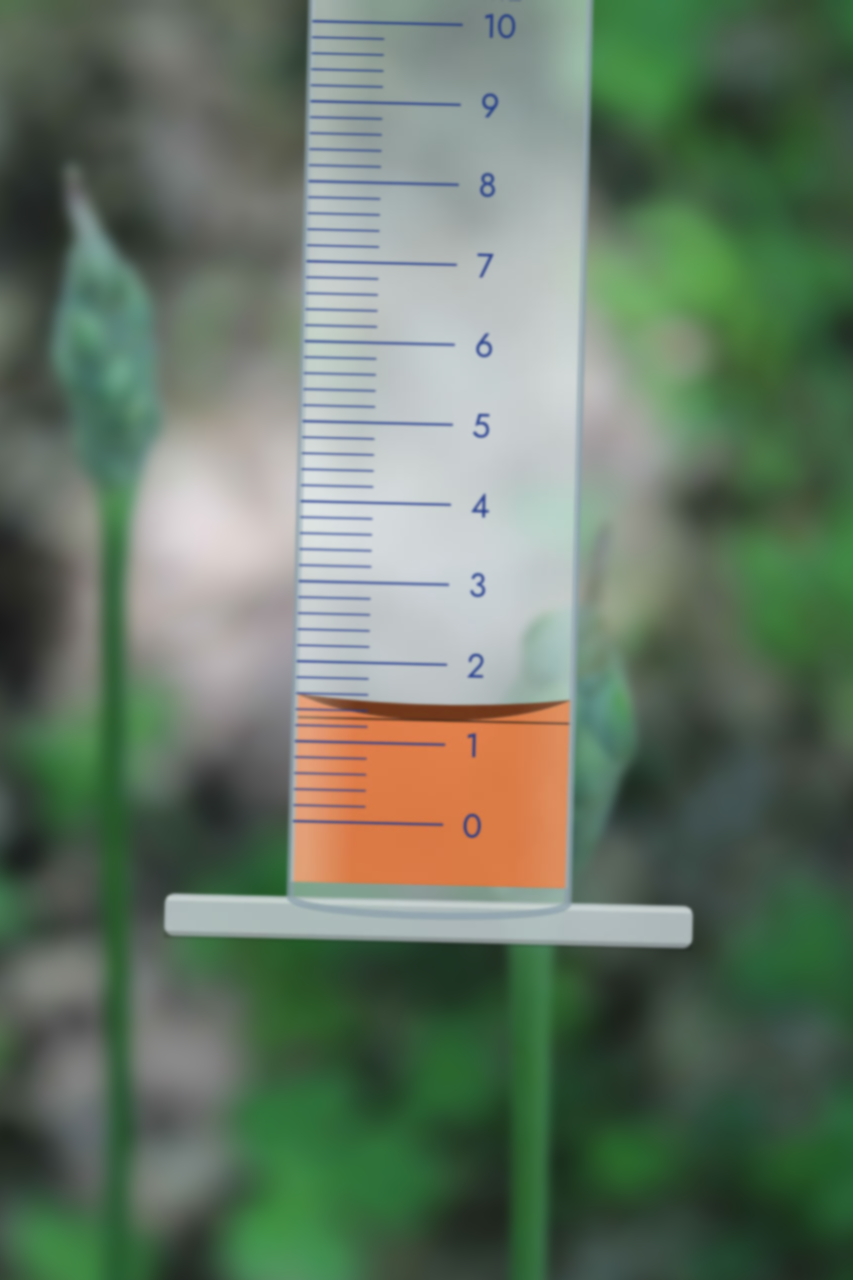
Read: 1.3,mL
